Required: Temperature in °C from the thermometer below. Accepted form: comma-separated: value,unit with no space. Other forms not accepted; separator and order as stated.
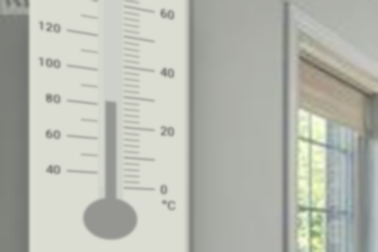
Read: 28,°C
